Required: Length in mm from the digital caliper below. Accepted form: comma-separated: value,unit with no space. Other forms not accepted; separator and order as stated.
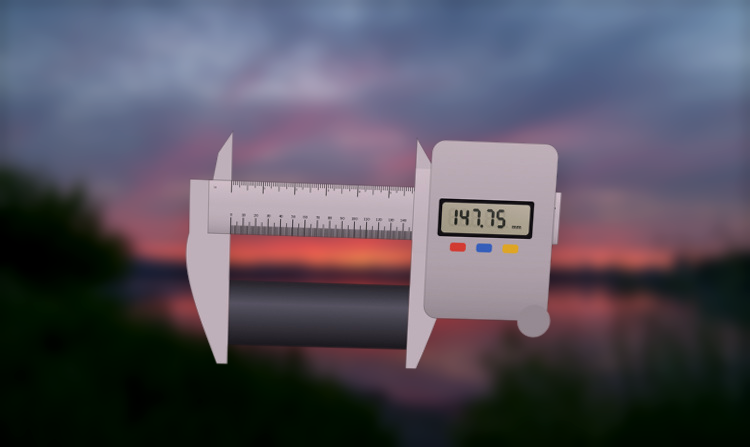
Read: 147.75,mm
